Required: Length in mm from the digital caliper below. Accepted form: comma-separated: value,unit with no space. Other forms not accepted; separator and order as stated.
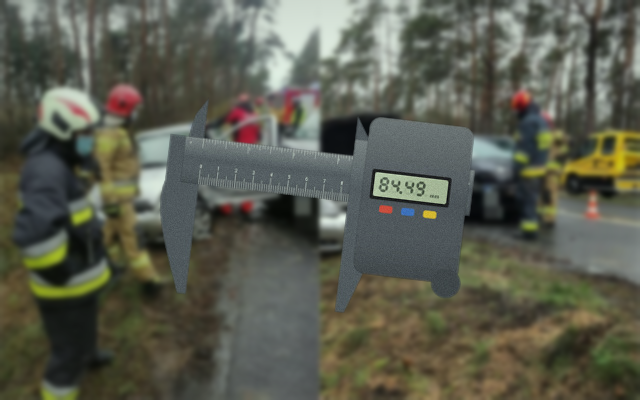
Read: 84.49,mm
